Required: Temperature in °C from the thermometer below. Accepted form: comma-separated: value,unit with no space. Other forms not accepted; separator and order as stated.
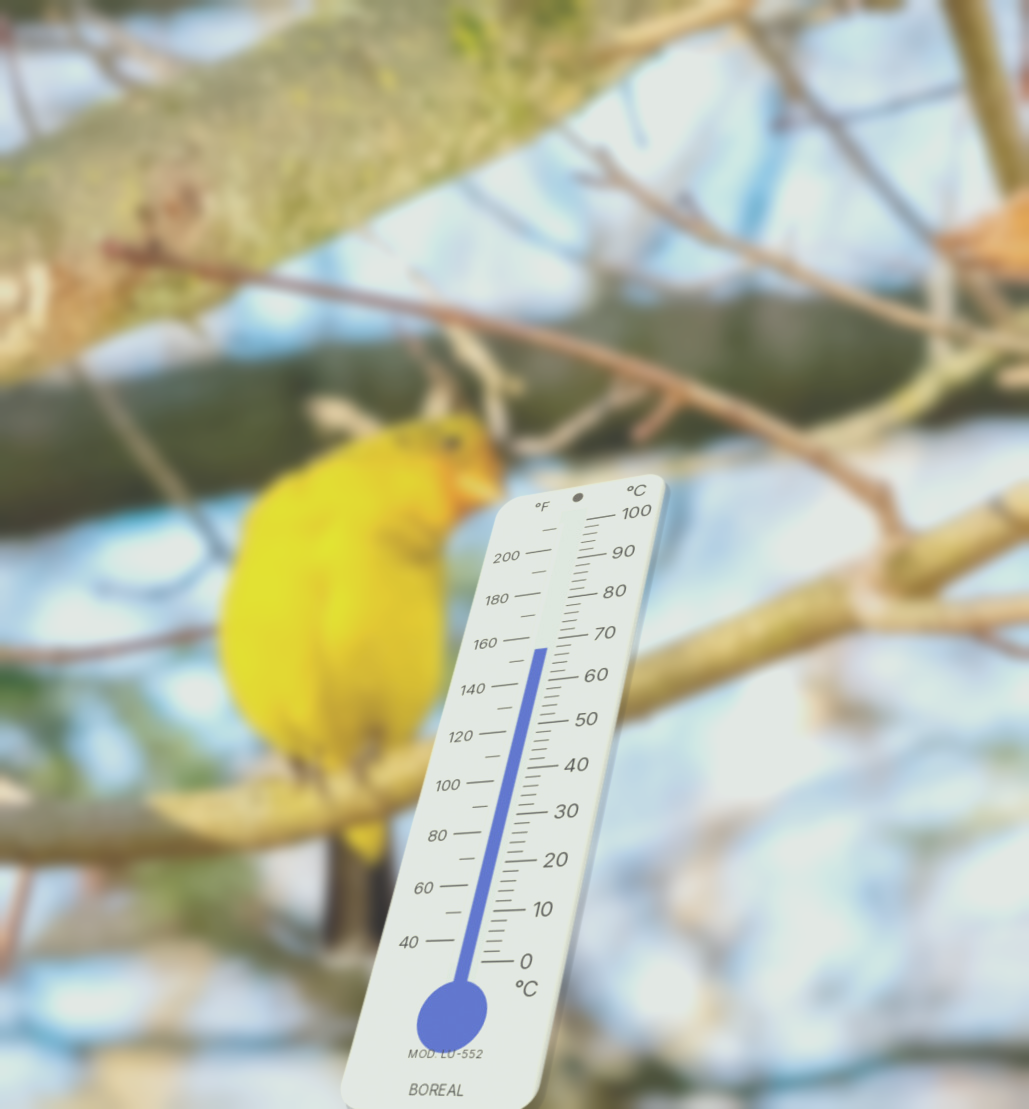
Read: 68,°C
